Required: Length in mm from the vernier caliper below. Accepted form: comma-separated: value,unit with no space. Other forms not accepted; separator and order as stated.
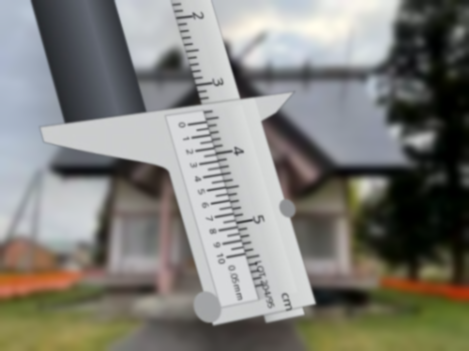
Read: 35.4,mm
